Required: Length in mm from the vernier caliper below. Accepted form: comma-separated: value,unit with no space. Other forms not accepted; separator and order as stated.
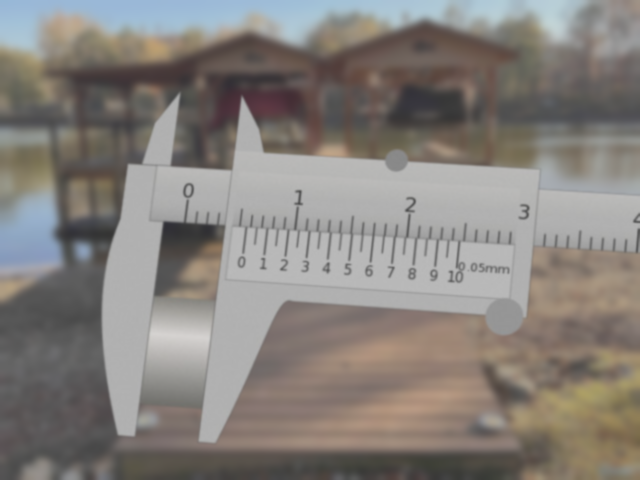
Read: 5.6,mm
